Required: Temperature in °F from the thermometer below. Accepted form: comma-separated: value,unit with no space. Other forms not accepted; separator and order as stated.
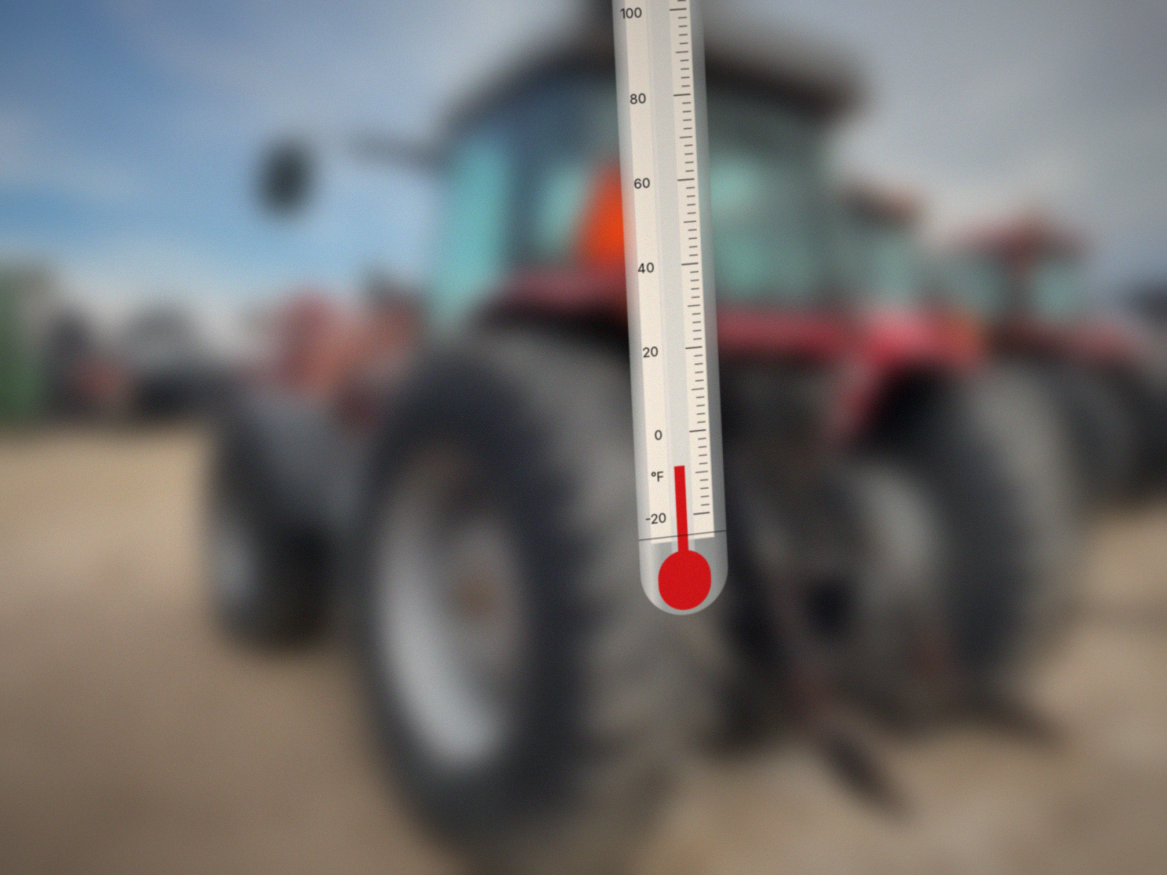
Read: -8,°F
